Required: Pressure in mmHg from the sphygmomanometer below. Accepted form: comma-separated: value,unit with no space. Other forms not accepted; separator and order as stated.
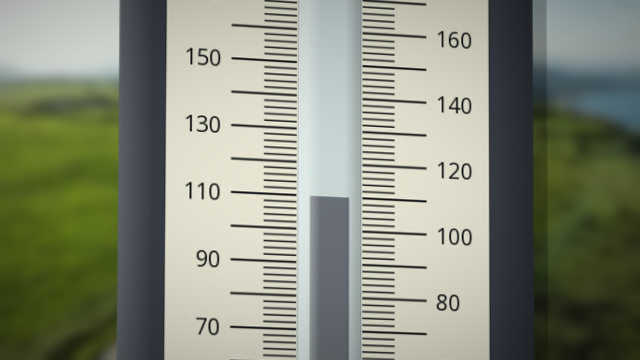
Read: 110,mmHg
